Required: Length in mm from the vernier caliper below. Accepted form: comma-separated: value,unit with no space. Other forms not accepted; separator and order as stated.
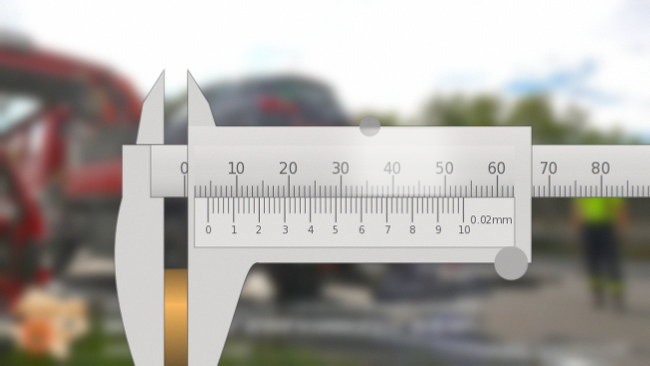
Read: 4.5,mm
